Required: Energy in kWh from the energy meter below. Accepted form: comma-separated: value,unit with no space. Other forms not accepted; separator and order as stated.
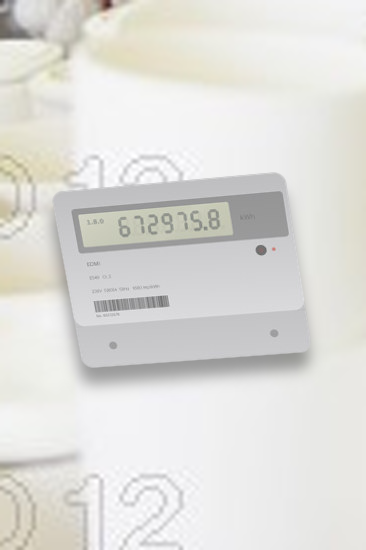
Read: 672975.8,kWh
